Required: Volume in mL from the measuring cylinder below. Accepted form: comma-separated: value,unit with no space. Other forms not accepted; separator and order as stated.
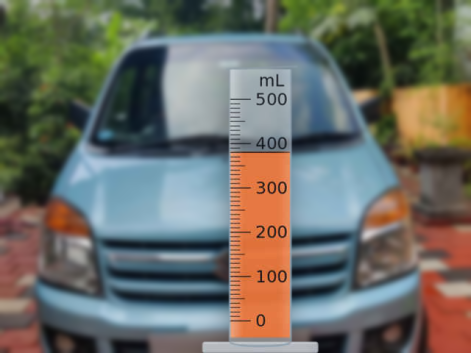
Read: 380,mL
